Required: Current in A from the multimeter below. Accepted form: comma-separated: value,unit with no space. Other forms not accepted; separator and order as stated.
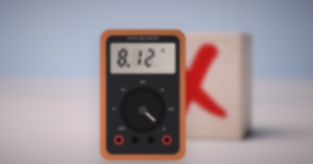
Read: 8.12,A
